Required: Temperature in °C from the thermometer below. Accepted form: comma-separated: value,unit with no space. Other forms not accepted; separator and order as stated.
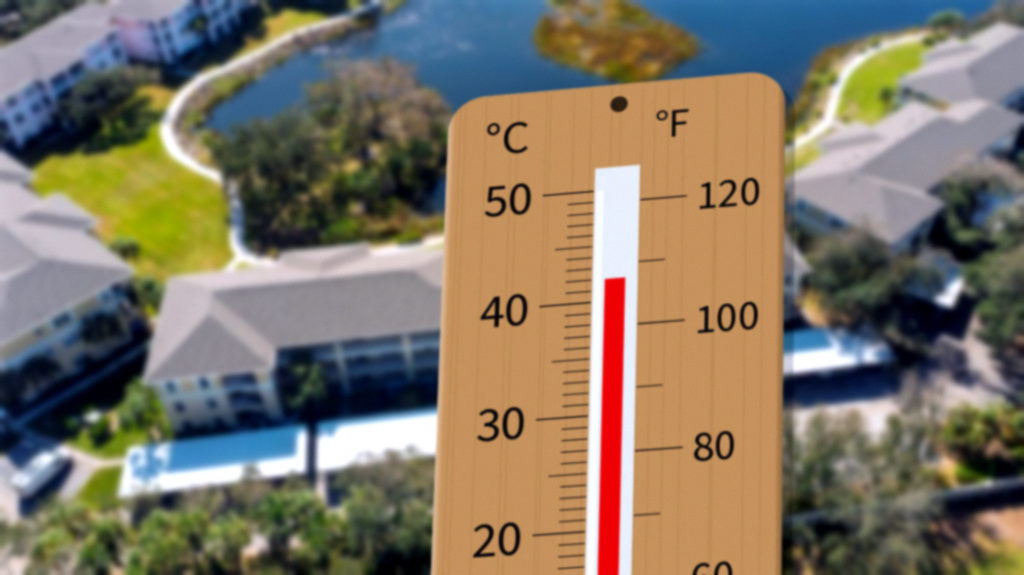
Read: 42,°C
